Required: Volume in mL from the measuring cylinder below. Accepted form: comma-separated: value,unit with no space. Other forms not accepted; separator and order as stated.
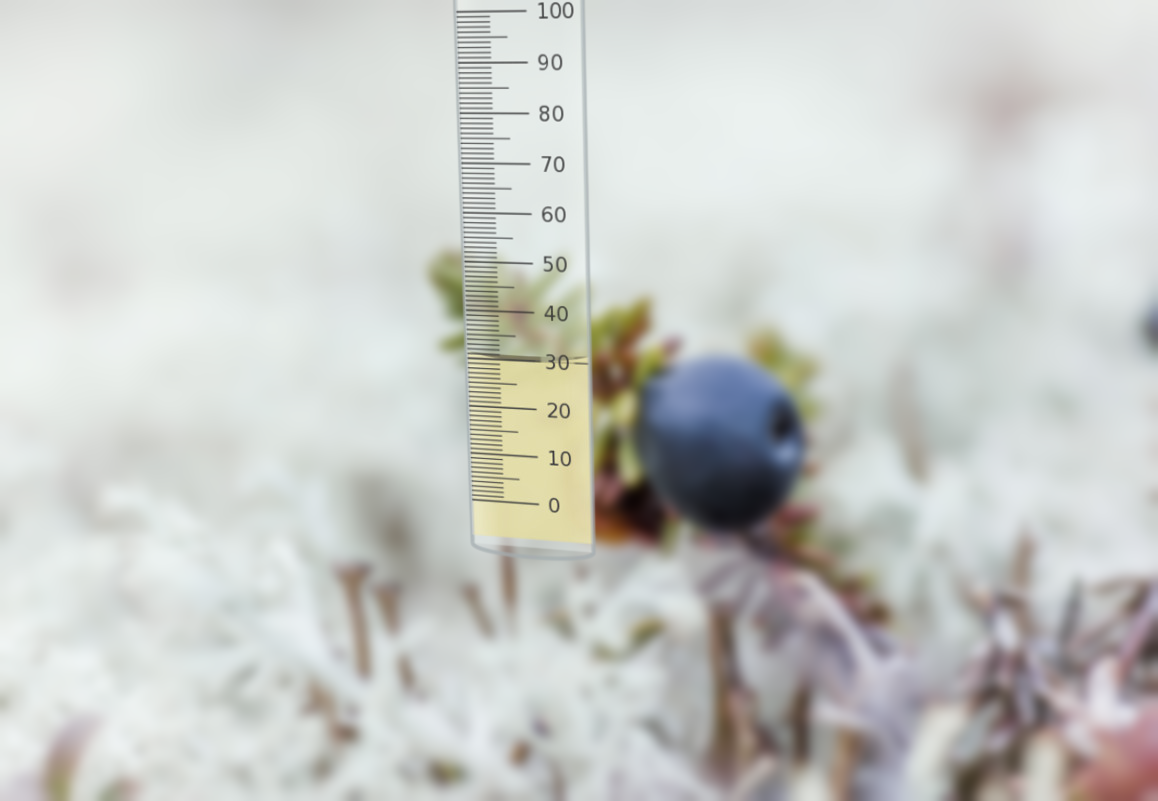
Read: 30,mL
